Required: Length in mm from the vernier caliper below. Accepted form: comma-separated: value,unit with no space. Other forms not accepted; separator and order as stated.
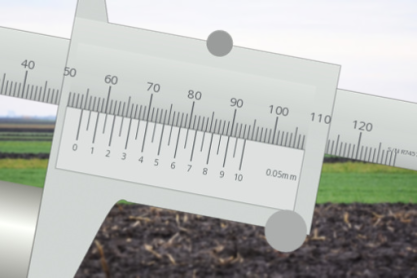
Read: 54.5,mm
